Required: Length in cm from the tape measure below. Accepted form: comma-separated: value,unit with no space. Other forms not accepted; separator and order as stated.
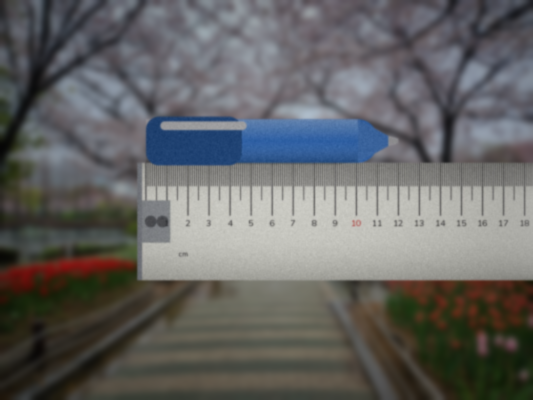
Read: 12,cm
